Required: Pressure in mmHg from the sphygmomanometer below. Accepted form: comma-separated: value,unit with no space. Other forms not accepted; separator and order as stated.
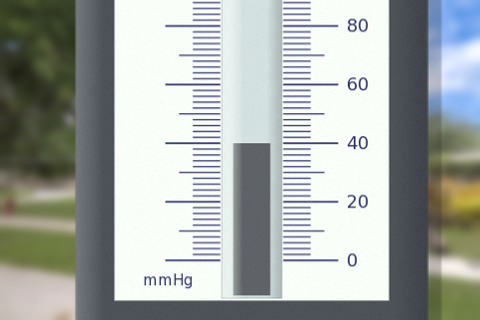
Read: 40,mmHg
